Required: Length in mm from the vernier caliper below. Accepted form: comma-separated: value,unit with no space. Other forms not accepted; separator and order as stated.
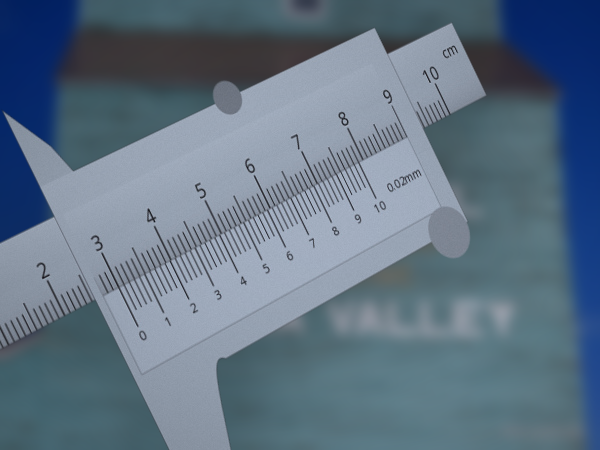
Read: 30.0,mm
